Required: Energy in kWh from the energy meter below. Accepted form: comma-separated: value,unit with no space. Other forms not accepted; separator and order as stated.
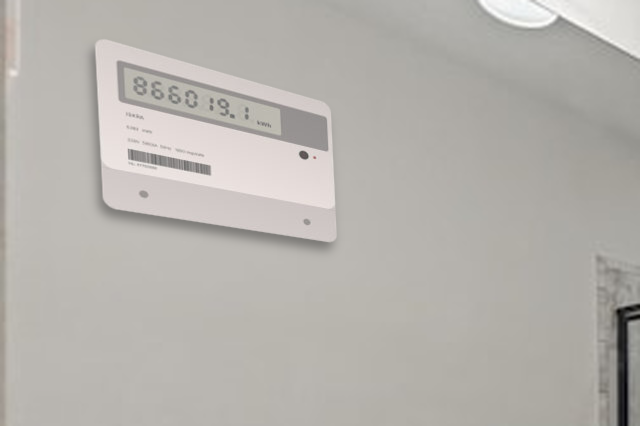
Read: 866019.1,kWh
